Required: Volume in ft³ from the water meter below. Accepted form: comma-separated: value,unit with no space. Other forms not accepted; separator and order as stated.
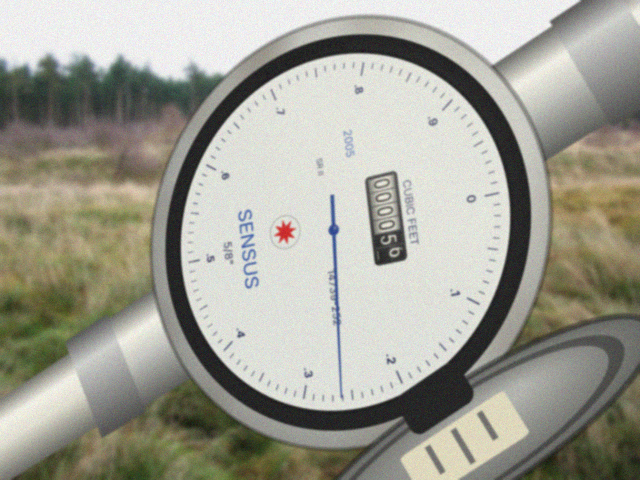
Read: 56.26,ft³
